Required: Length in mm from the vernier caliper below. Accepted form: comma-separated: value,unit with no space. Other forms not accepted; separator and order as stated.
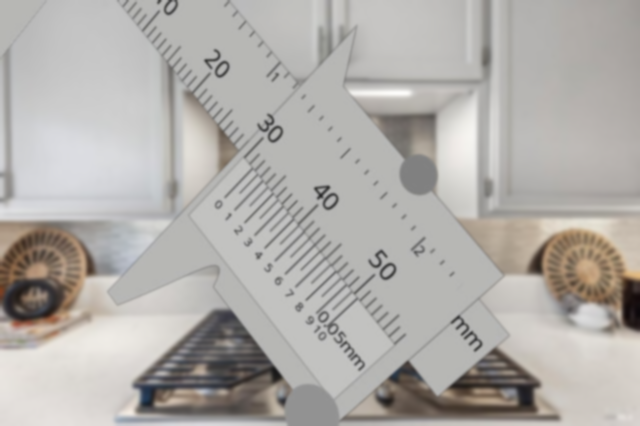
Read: 31.6,mm
